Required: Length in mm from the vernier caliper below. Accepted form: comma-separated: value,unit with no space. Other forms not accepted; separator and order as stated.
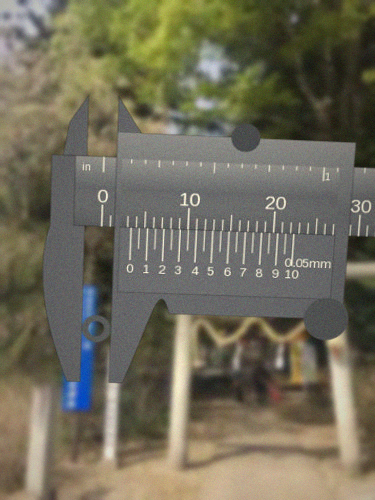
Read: 3.4,mm
